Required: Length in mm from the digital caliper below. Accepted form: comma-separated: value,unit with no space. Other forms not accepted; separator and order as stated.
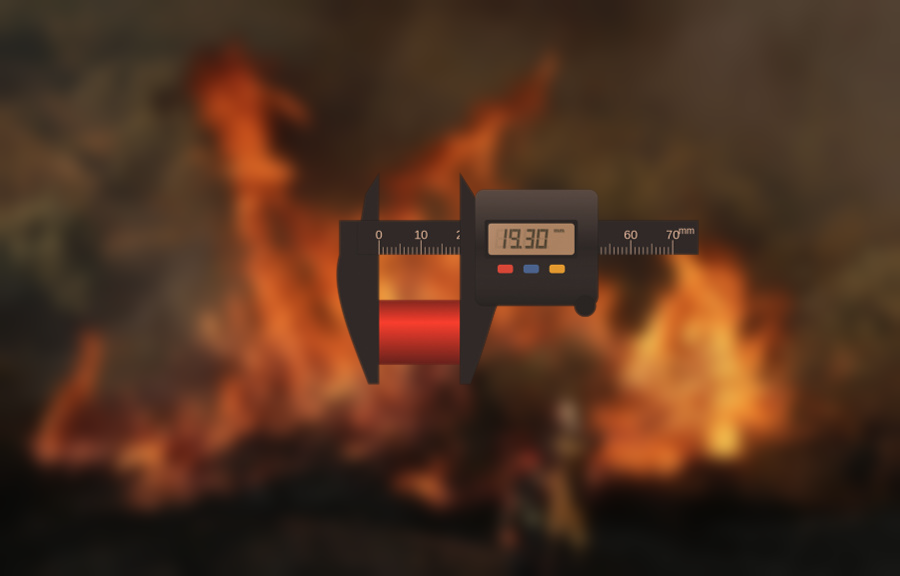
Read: 19.30,mm
